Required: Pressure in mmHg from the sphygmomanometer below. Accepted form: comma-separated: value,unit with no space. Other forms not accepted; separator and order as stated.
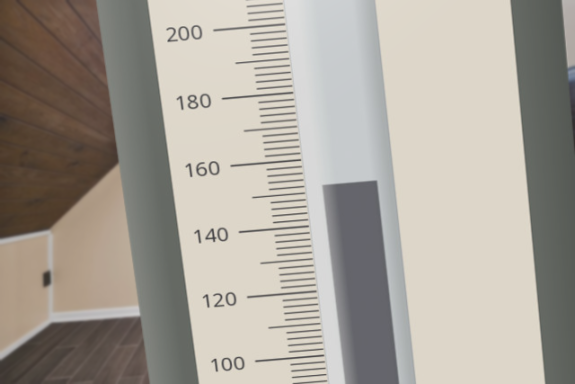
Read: 152,mmHg
